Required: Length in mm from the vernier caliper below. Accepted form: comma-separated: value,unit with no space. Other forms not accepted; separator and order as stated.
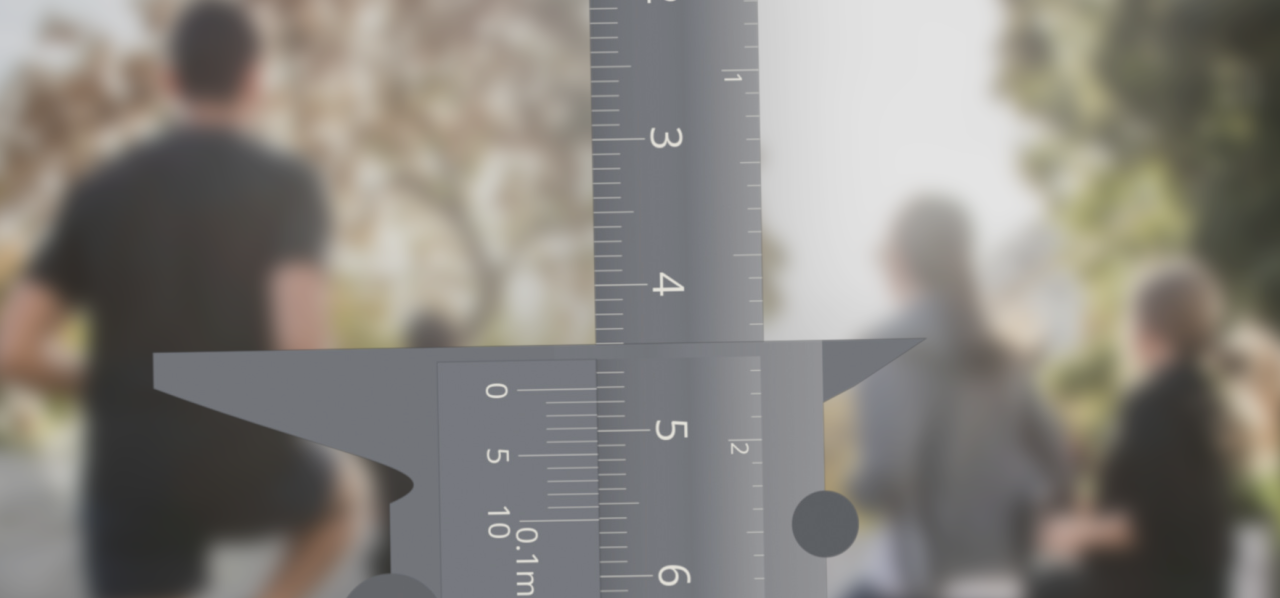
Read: 47.1,mm
